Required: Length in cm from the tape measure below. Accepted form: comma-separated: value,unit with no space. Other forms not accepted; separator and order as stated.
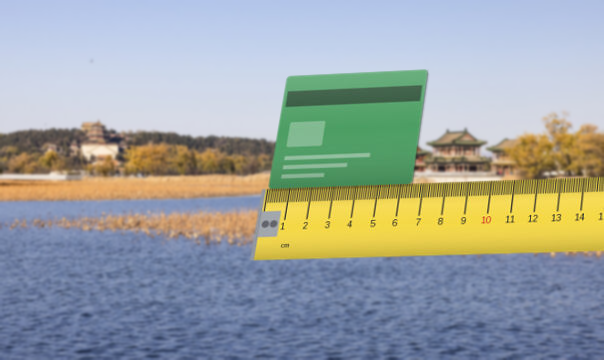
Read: 6.5,cm
